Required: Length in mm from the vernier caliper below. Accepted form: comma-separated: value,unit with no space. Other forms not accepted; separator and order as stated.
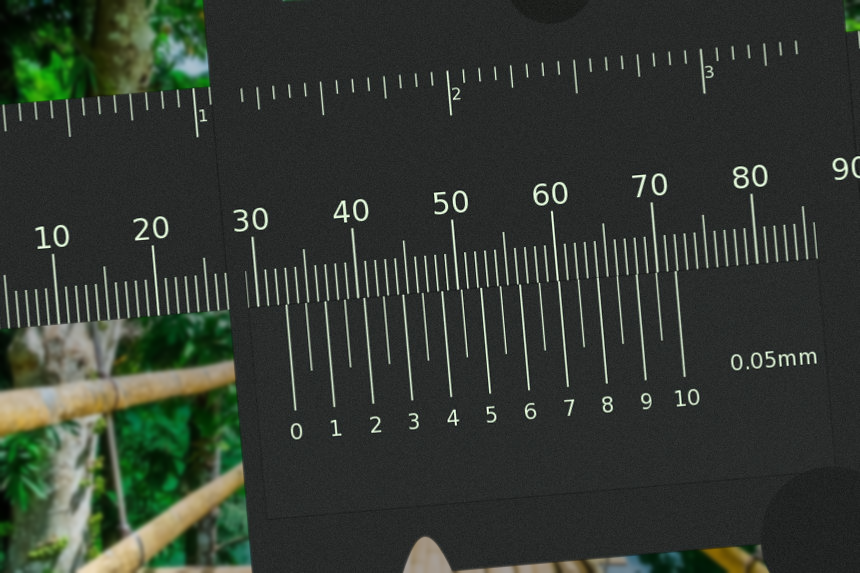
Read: 32.8,mm
